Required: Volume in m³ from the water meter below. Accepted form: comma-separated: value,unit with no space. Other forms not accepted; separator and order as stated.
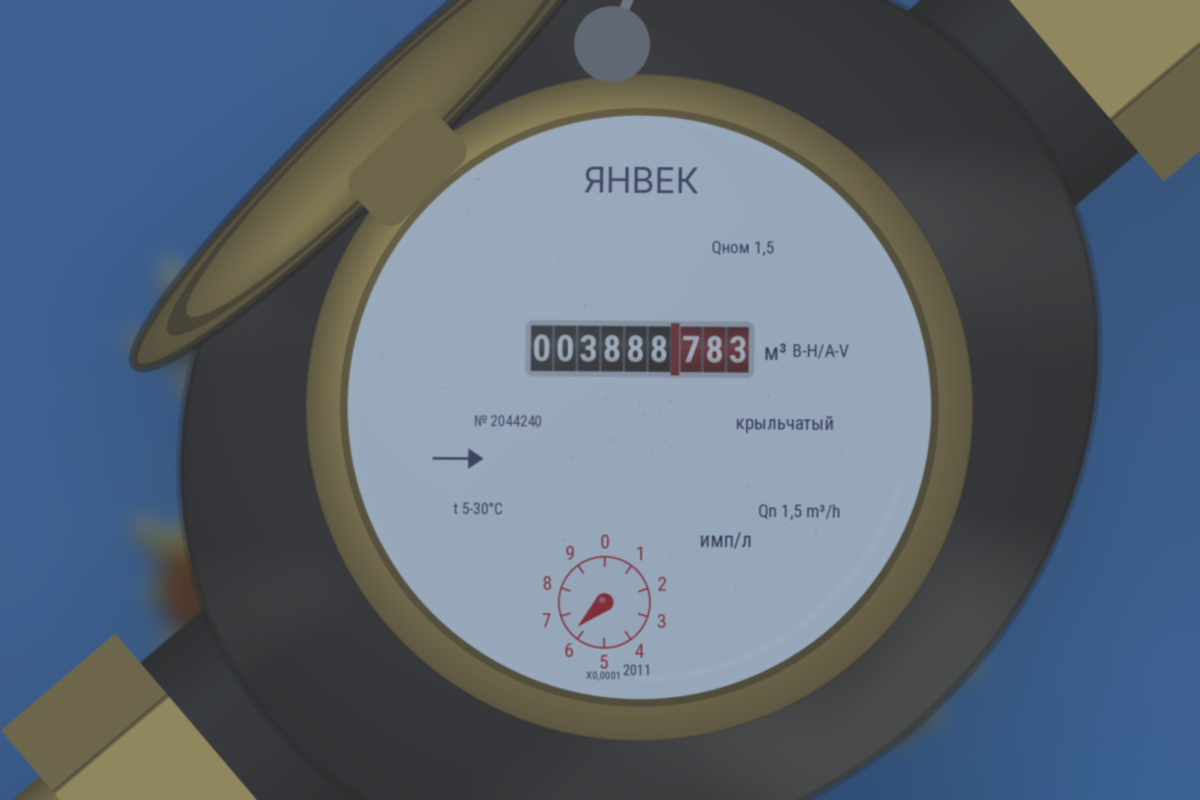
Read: 3888.7836,m³
